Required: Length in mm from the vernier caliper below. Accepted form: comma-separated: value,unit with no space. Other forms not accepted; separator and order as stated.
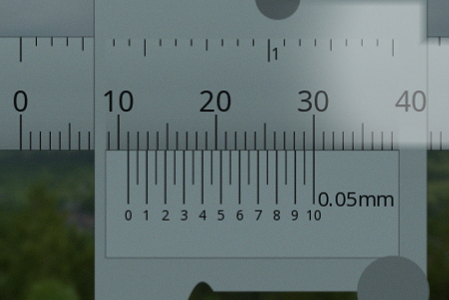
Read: 11.0,mm
